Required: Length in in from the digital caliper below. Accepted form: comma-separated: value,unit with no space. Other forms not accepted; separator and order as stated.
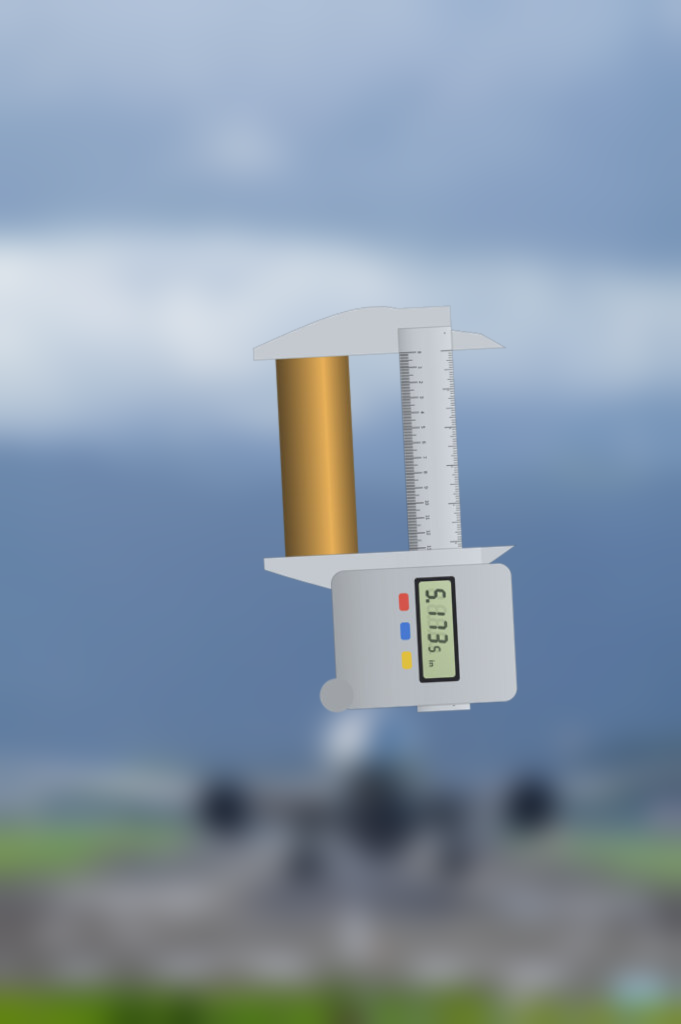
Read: 5.1735,in
